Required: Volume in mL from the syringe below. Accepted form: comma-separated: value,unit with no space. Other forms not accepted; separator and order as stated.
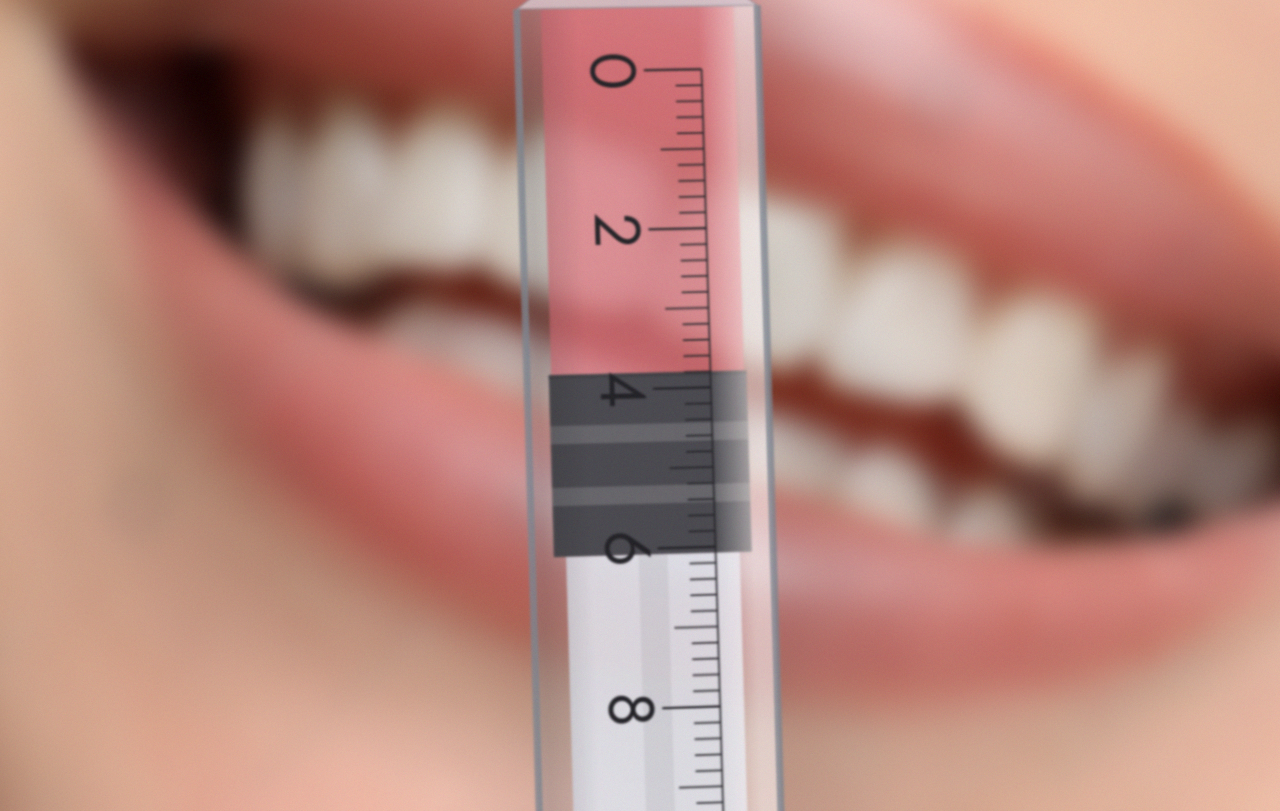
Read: 3.8,mL
